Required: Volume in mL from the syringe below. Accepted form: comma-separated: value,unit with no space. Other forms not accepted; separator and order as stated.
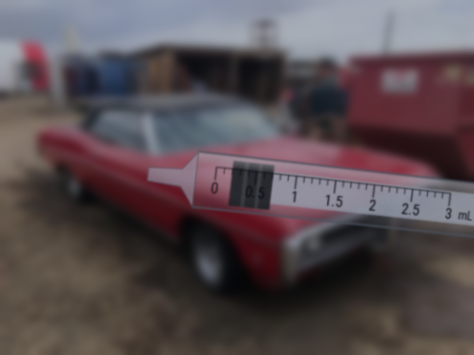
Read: 0.2,mL
